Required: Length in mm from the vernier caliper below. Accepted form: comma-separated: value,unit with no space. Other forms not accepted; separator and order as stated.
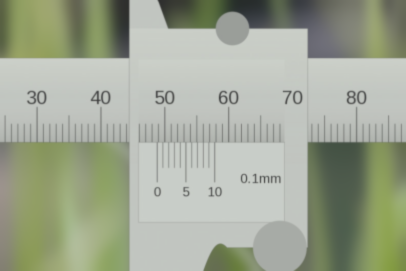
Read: 48.8,mm
